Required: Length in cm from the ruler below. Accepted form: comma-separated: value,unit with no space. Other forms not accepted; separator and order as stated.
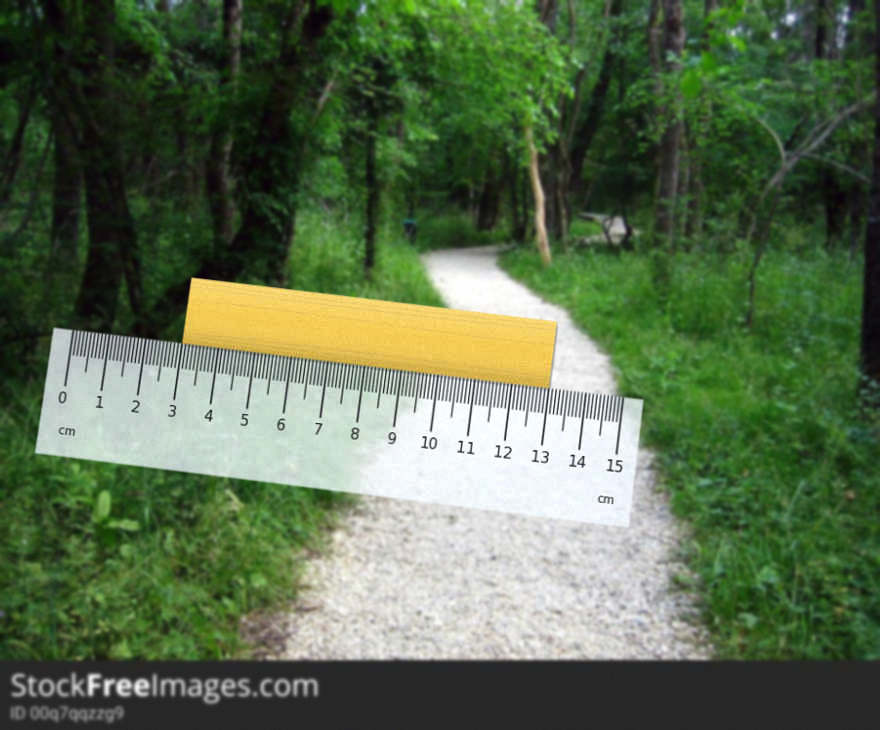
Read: 10,cm
